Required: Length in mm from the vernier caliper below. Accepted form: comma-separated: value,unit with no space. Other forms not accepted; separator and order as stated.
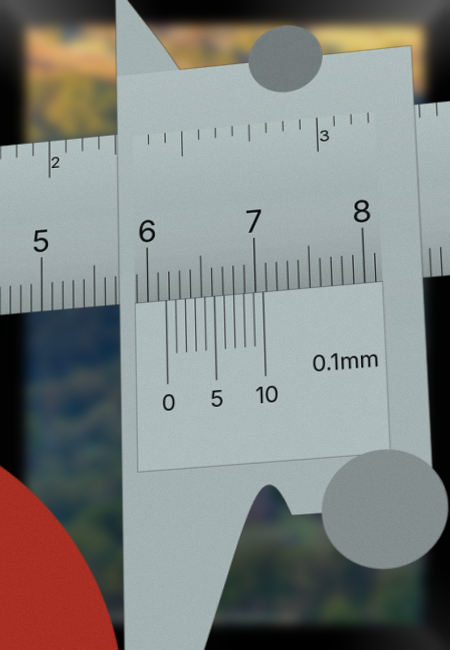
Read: 61.7,mm
